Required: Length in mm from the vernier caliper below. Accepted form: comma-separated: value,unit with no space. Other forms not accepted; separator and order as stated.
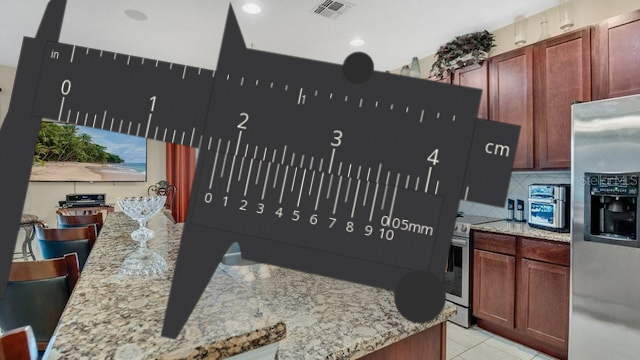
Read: 18.0,mm
